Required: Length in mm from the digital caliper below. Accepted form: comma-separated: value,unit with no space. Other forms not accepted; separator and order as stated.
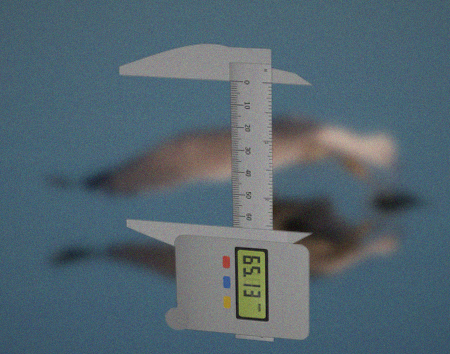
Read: 65.13,mm
